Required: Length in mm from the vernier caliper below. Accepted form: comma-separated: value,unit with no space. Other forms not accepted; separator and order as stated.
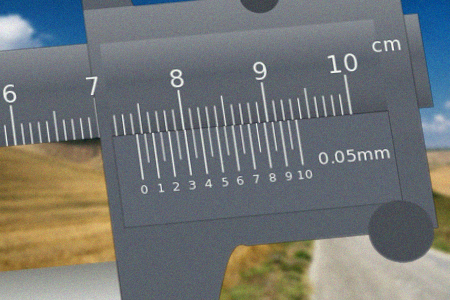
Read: 74.4,mm
